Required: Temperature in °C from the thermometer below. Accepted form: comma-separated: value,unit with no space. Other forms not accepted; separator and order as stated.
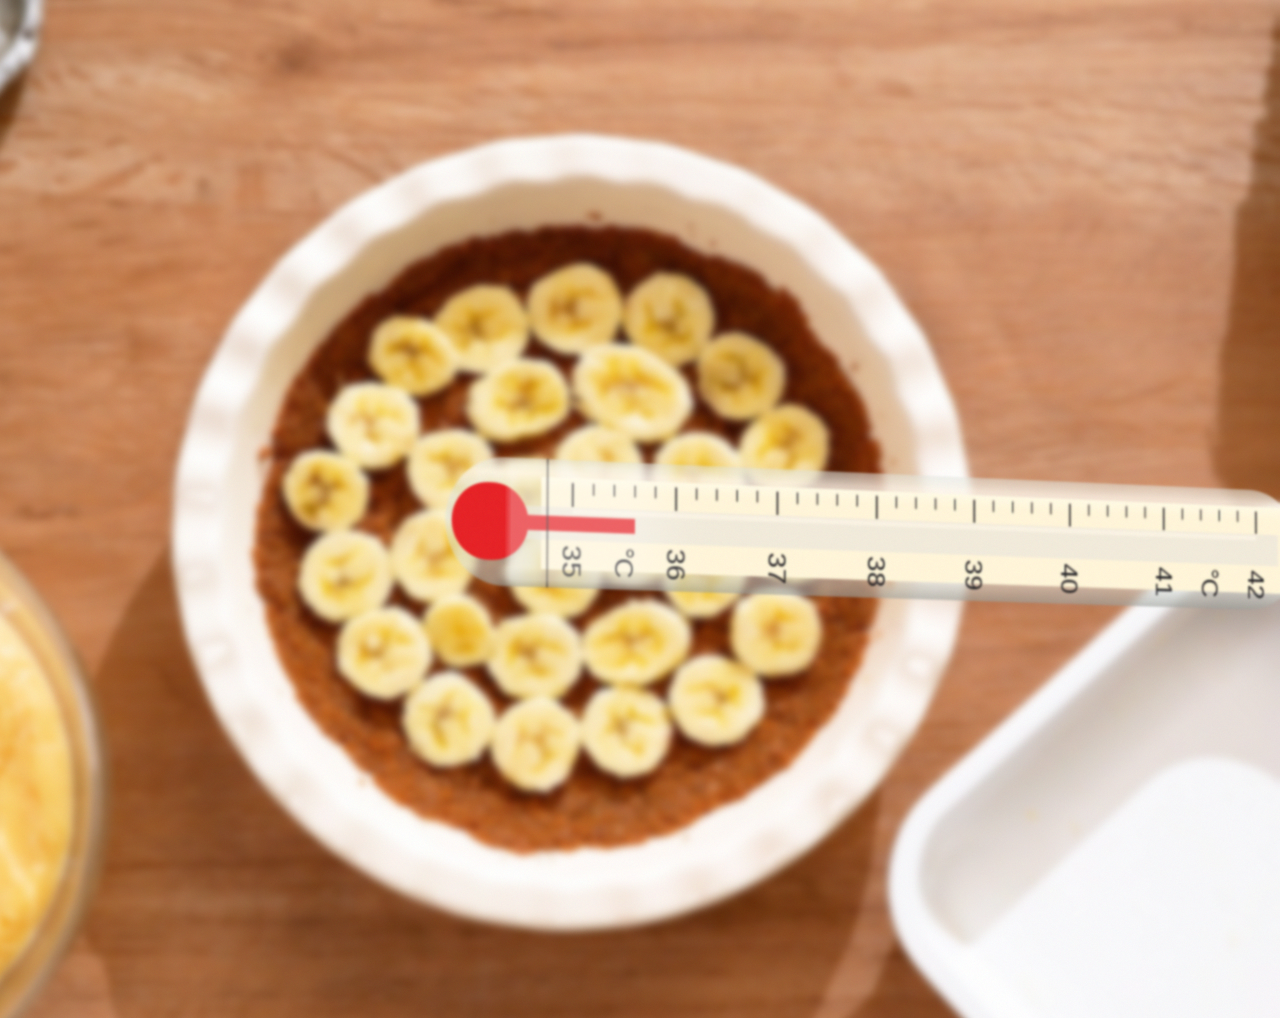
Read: 35.6,°C
